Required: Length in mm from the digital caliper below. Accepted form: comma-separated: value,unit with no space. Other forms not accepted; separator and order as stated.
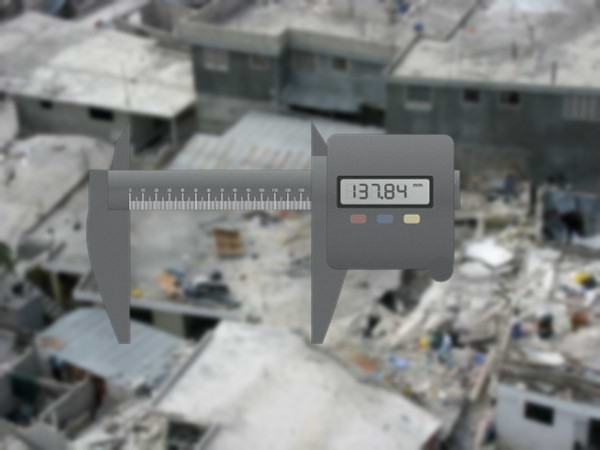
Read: 137.84,mm
